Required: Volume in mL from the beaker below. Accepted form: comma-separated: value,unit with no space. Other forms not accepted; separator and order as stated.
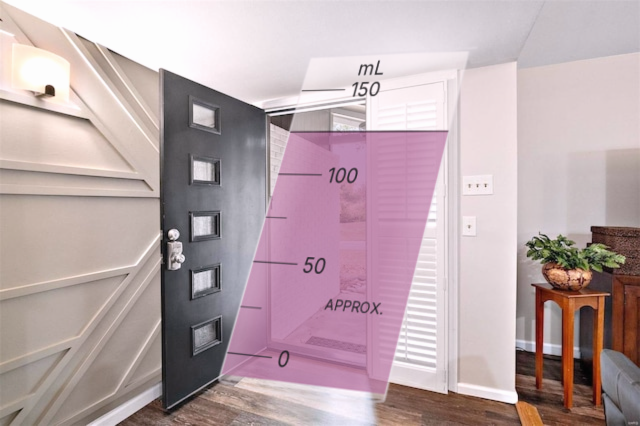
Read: 125,mL
